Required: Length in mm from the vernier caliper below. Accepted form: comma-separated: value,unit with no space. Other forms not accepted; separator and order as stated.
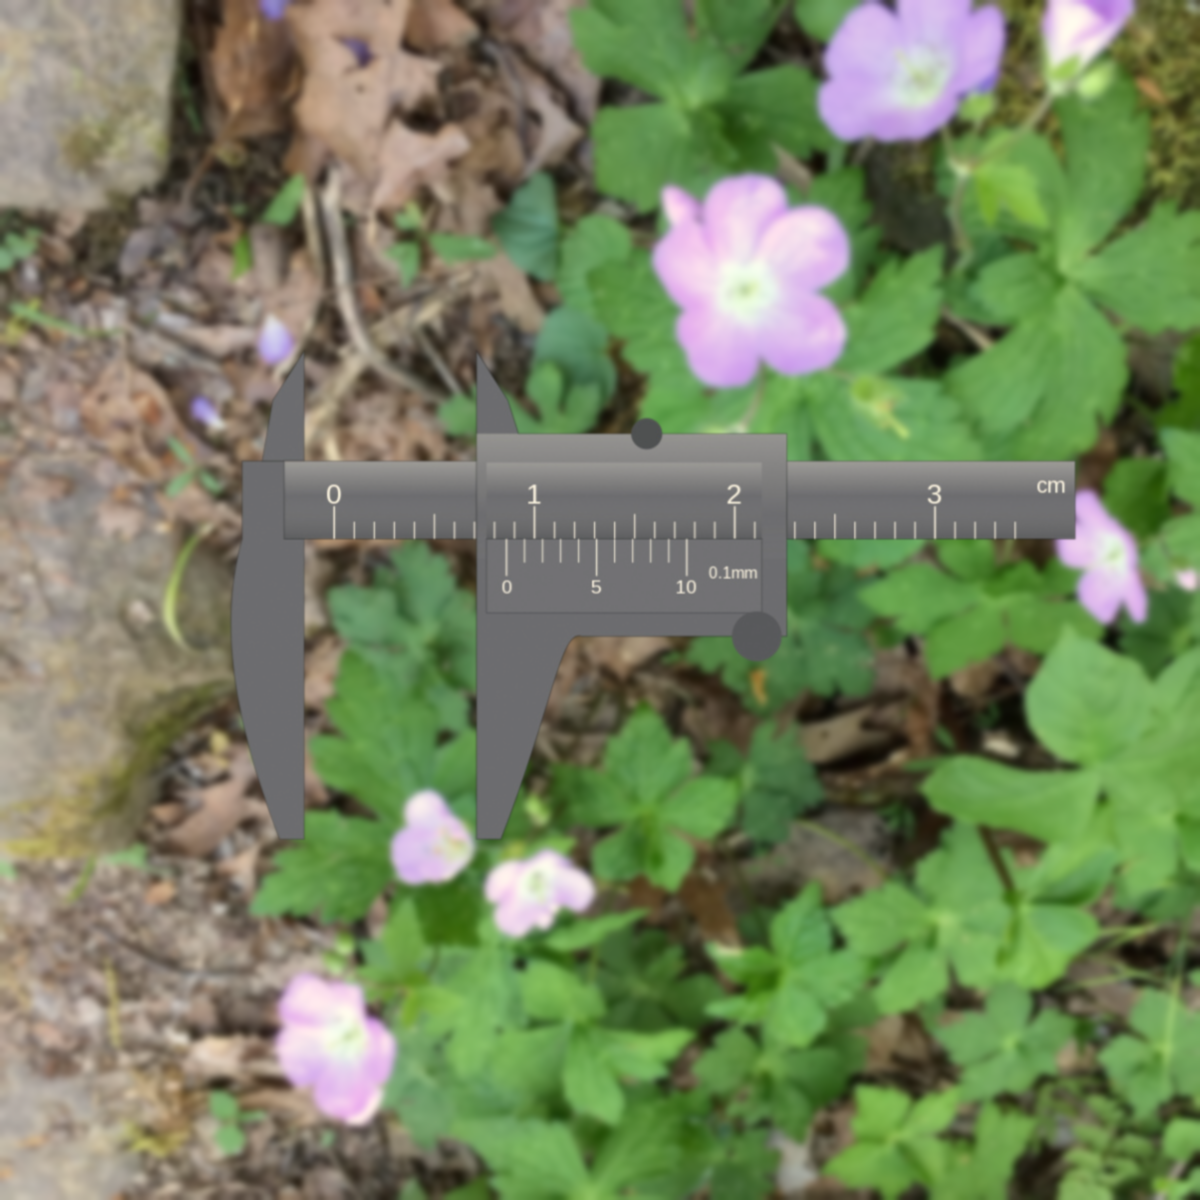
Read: 8.6,mm
